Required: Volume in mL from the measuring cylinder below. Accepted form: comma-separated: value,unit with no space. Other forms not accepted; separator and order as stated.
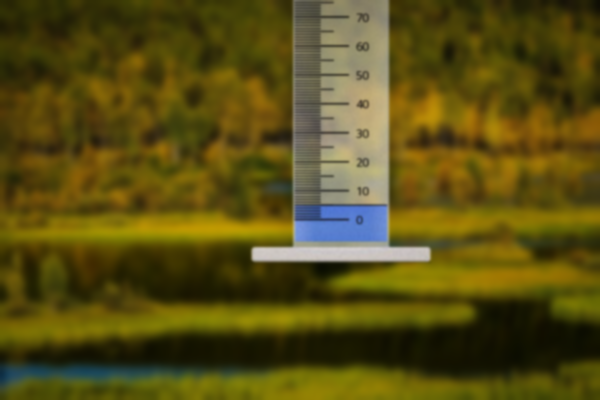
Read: 5,mL
